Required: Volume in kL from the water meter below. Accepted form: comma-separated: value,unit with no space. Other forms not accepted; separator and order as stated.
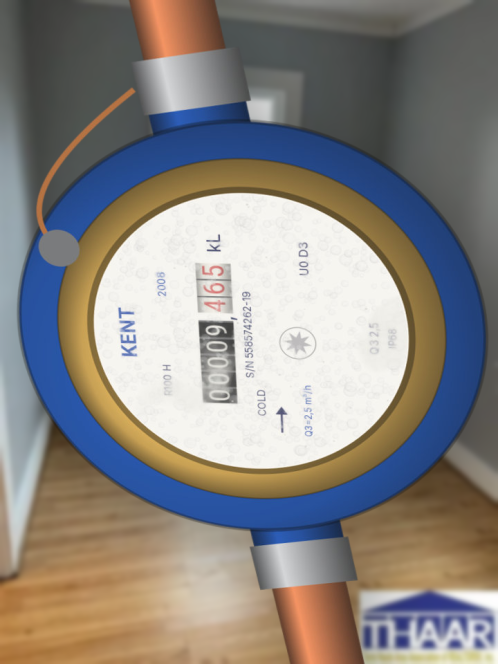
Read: 9.465,kL
